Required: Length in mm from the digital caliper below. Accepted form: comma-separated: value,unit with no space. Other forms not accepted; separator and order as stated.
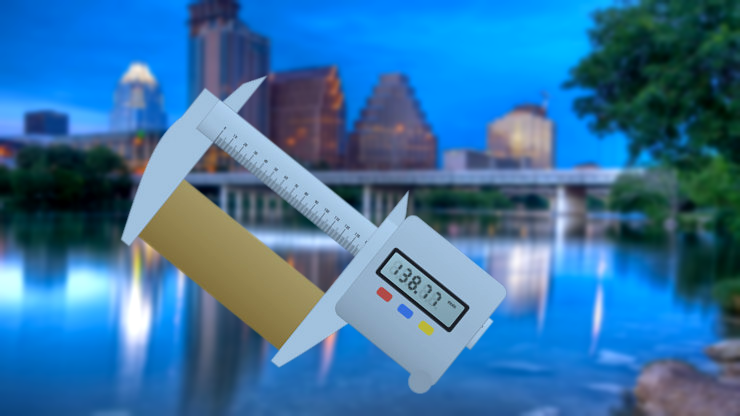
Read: 138.77,mm
